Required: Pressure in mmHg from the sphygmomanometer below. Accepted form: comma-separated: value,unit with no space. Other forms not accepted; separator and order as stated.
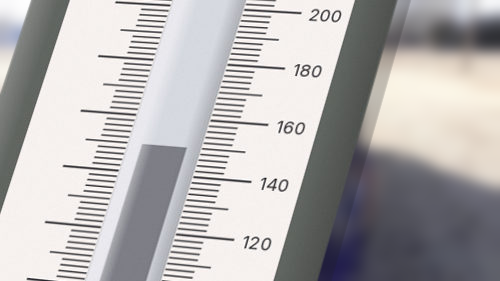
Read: 150,mmHg
